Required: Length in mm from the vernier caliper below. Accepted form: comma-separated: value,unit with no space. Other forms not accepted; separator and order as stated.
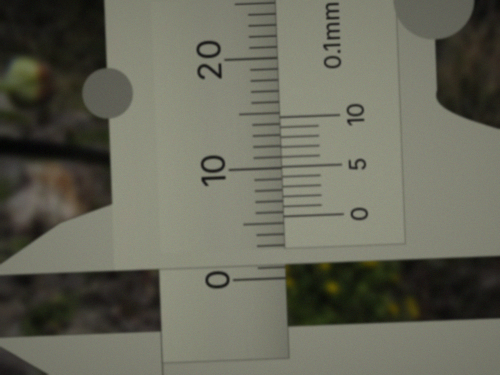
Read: 5.6,mm
